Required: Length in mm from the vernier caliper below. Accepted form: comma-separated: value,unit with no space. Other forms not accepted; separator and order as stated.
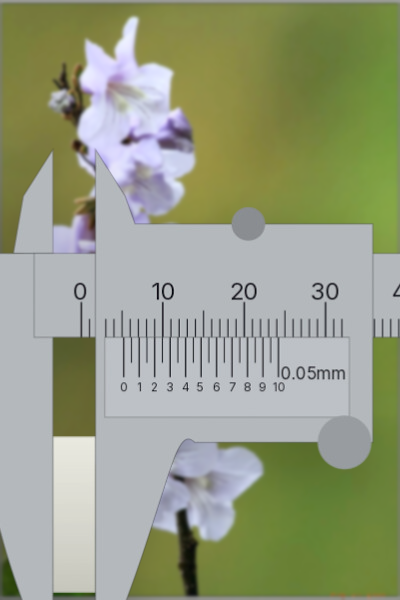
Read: 5.2,mm
